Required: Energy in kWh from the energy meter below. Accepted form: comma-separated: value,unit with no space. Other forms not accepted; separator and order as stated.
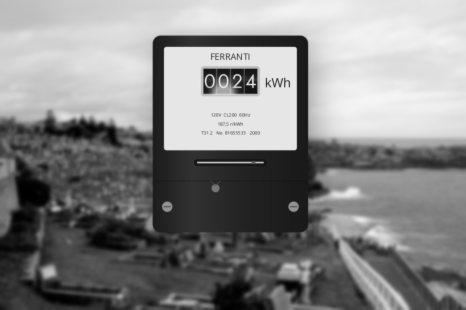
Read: 24,kWh
